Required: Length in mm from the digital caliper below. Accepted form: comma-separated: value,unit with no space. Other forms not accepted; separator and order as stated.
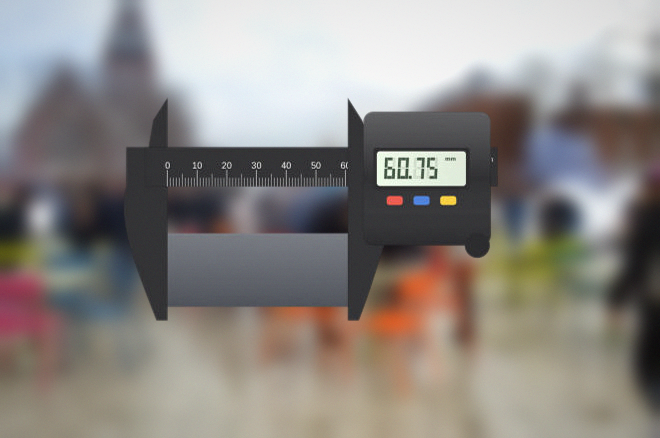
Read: 60.75,mm
